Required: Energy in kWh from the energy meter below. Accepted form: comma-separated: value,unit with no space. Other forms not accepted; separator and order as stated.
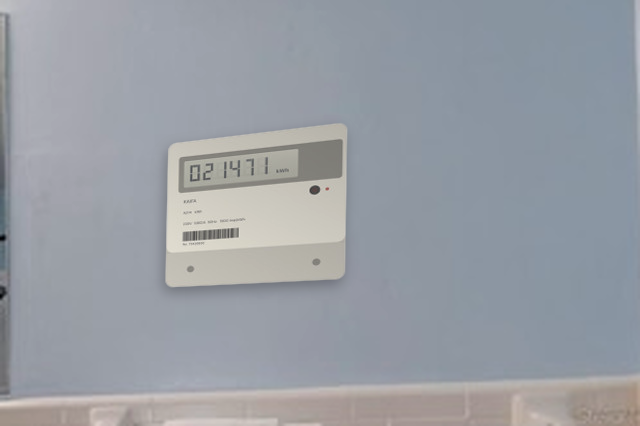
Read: 21471,kWh
